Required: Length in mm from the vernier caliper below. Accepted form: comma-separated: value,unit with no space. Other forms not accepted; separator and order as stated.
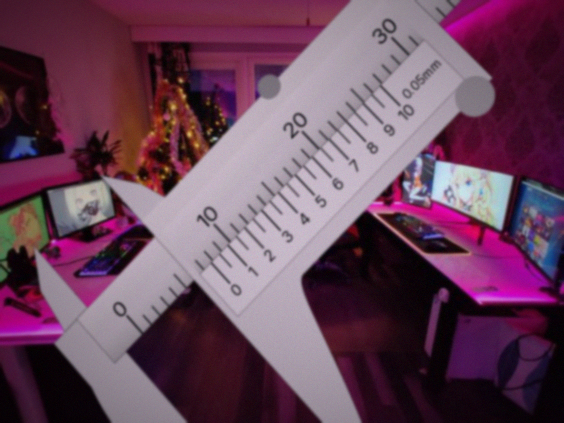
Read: 7.8,mm
